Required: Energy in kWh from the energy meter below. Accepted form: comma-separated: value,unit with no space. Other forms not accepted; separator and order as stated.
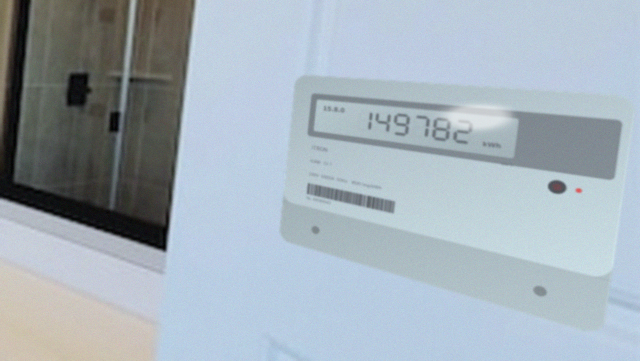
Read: 149782,kWh
